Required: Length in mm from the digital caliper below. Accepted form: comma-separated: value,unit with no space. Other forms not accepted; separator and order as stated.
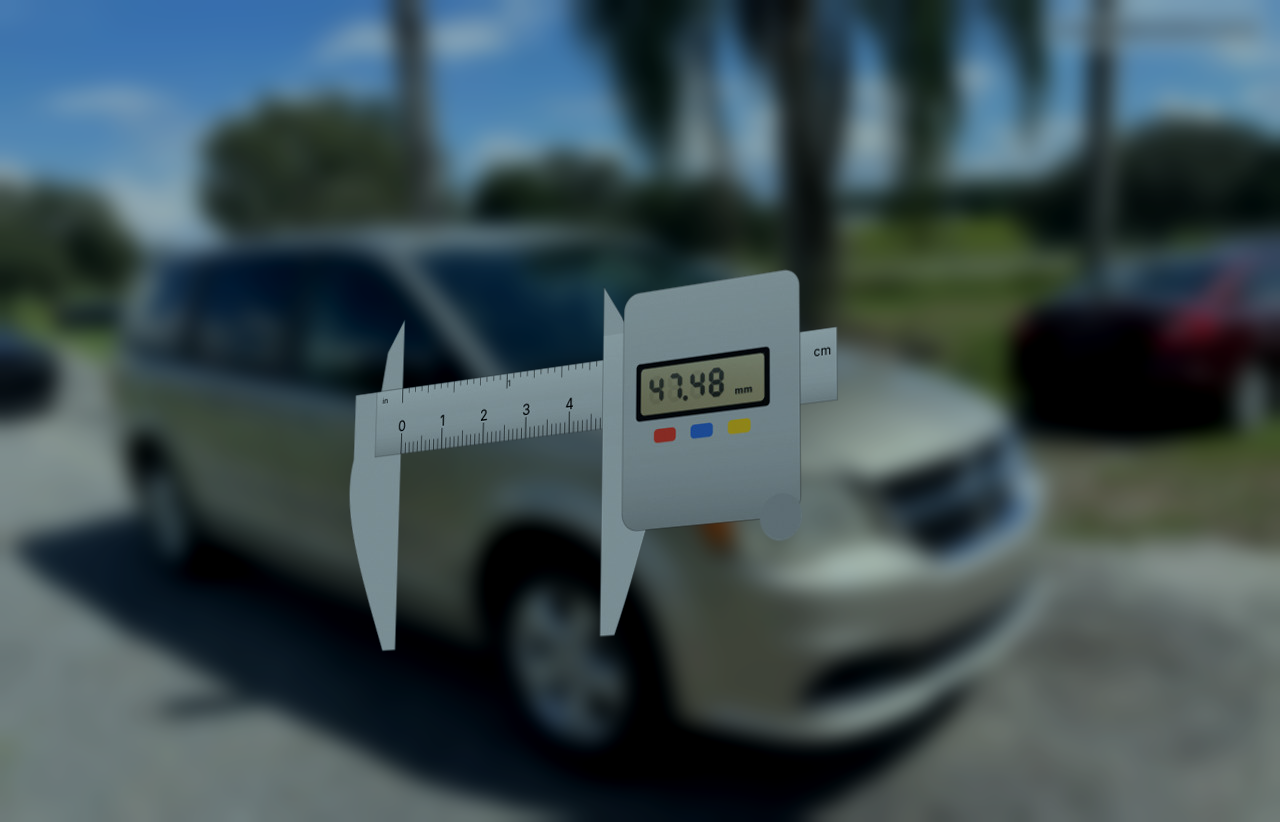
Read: 47.48,mm
